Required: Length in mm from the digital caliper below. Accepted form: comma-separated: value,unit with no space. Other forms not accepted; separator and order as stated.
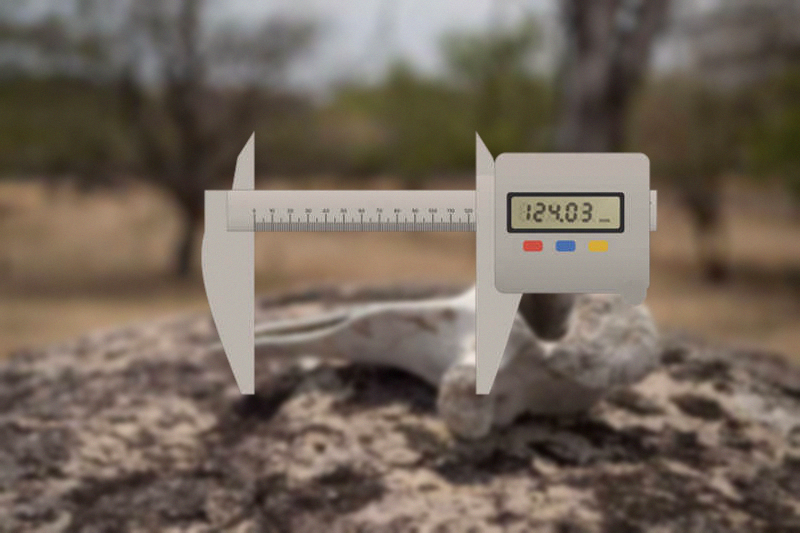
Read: 124.03,mm
